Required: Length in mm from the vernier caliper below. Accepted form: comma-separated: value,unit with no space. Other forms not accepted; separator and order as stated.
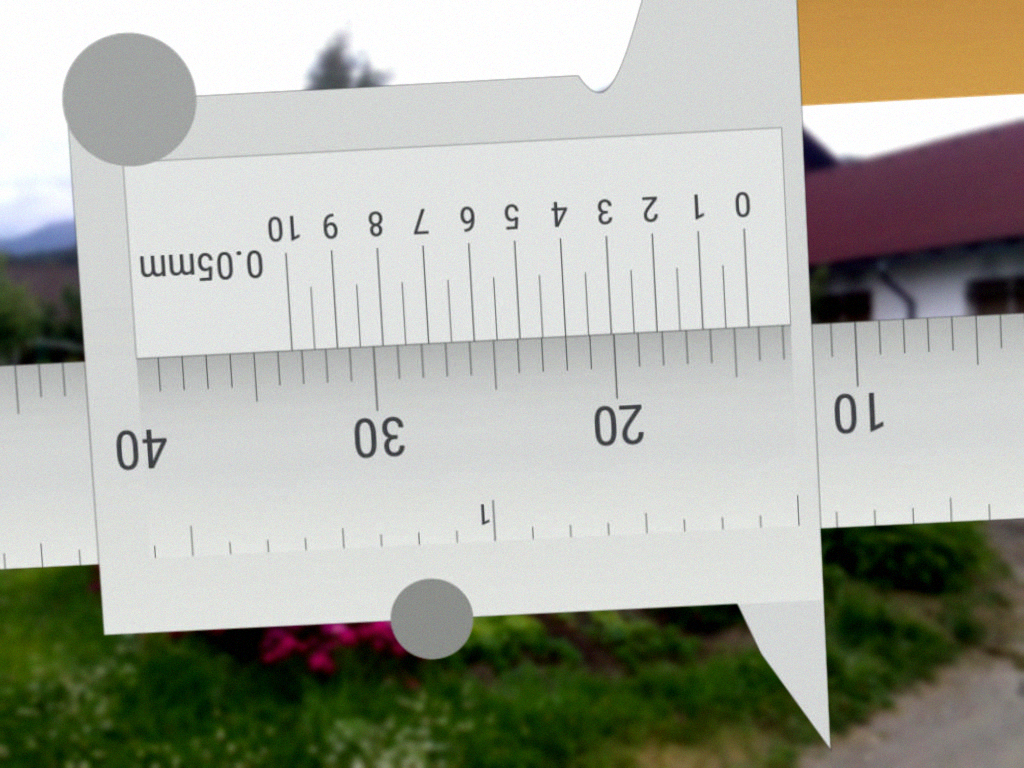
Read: 14.4,mm
